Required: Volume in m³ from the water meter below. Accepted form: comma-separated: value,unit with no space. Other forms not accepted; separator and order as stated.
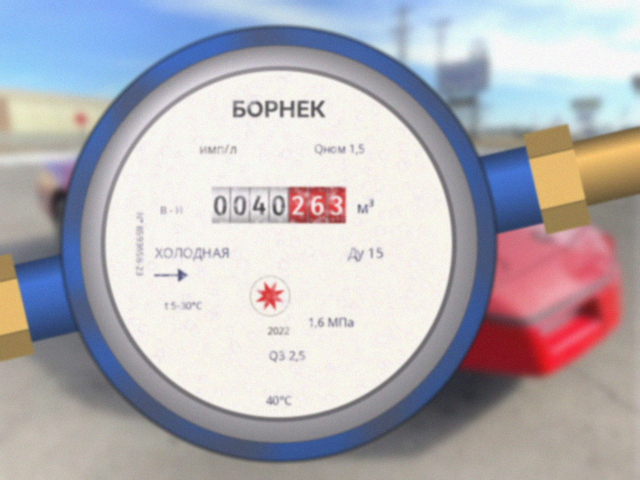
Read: 40.263,m³
